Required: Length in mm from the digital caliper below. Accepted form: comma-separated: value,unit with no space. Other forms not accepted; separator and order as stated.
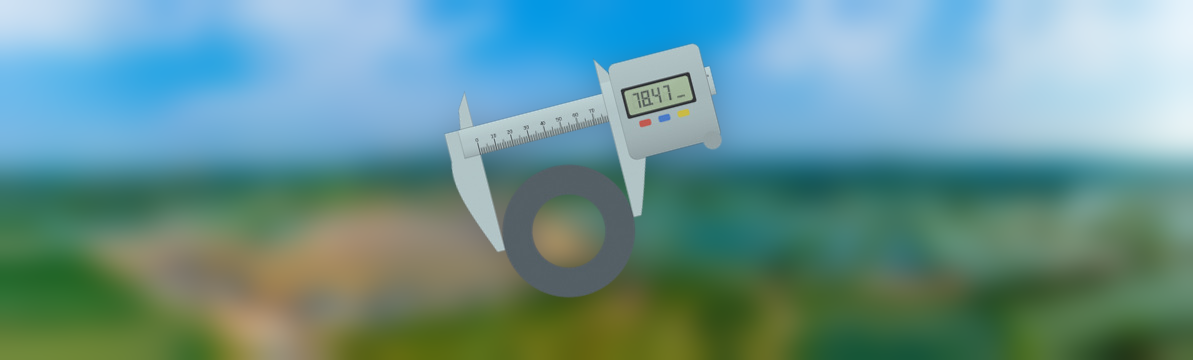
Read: 78.47,mm
